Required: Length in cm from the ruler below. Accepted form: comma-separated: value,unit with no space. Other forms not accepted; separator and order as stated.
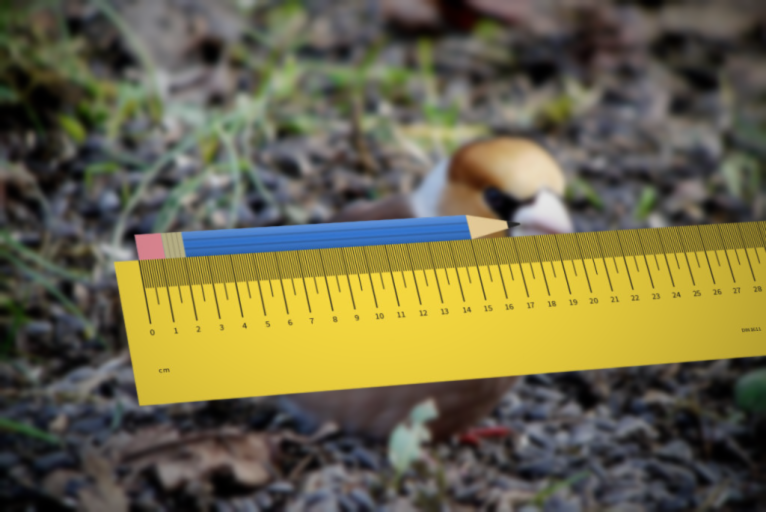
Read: 17.5,cm
